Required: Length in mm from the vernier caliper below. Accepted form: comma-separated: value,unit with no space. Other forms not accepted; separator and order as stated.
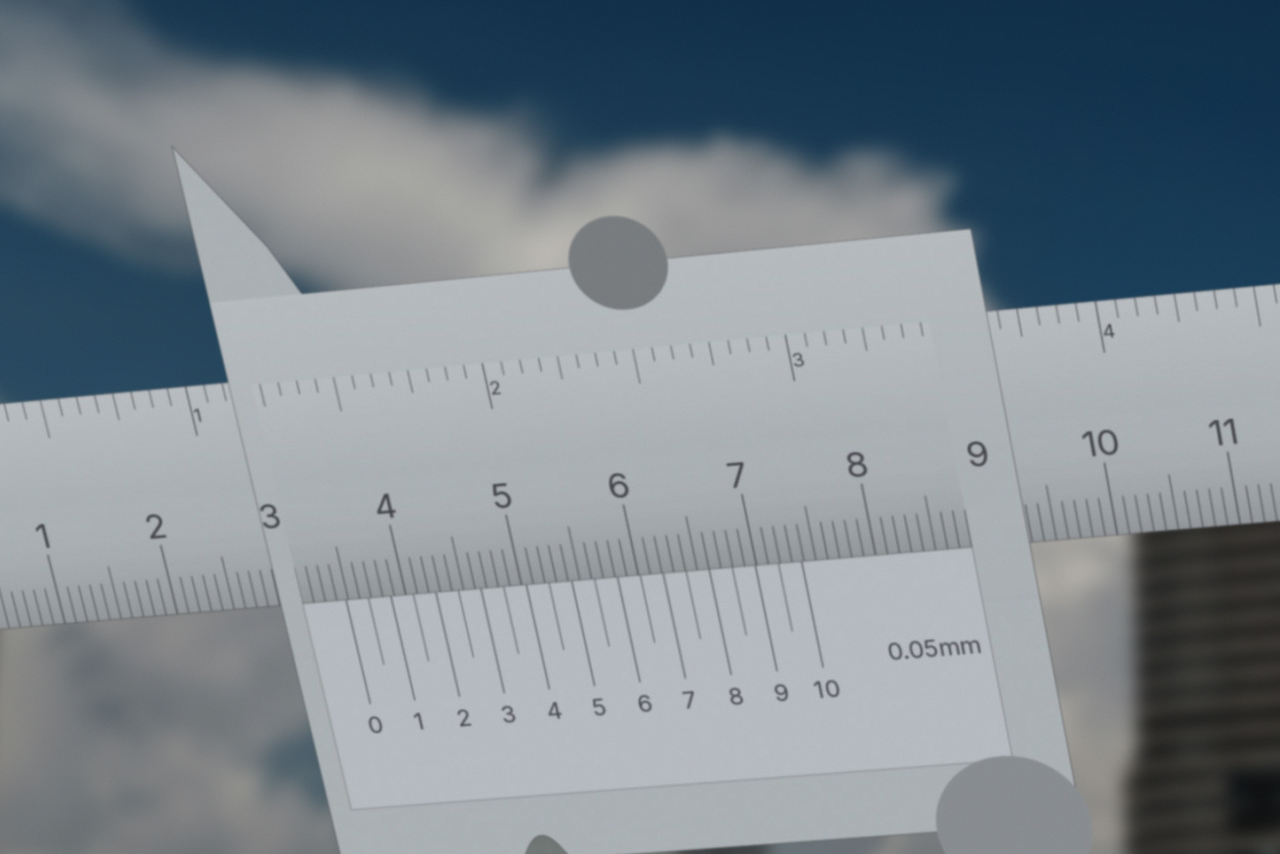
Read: 34.8,mm
